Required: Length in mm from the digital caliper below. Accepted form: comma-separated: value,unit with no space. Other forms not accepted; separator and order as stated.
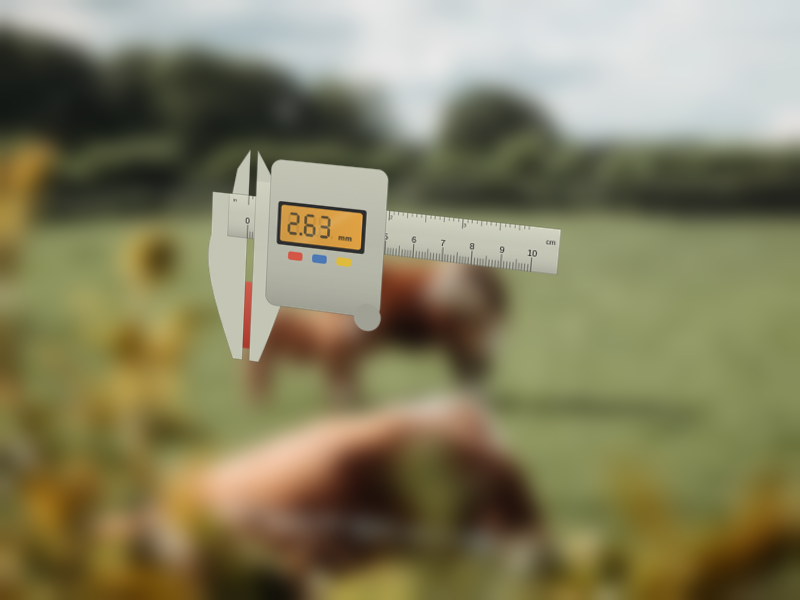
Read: 2.63,mm
